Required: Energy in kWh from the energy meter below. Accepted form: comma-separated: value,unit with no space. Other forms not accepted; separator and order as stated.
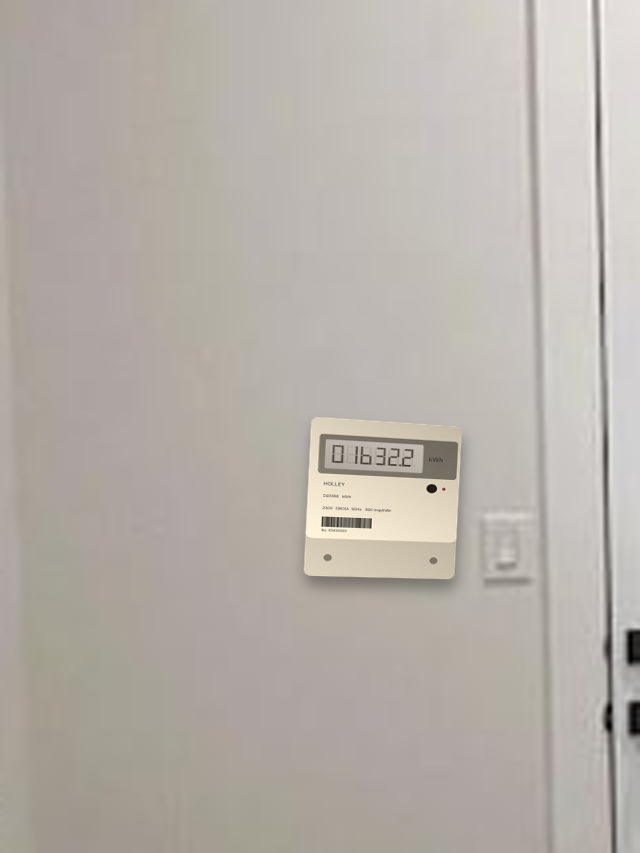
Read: 1632.2,kWh
